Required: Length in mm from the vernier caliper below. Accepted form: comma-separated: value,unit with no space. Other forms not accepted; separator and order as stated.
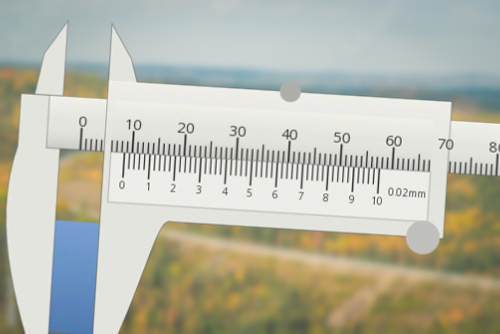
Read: 8.5,mm
